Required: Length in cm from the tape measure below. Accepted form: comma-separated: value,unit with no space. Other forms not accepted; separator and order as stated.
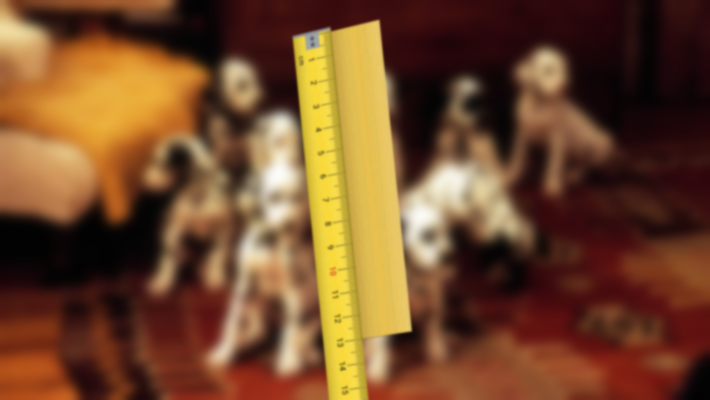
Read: 13,cm
